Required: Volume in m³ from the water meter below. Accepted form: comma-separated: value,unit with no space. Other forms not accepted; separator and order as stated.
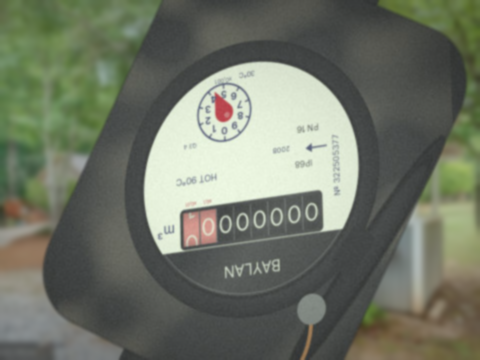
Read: 0.004,m³
